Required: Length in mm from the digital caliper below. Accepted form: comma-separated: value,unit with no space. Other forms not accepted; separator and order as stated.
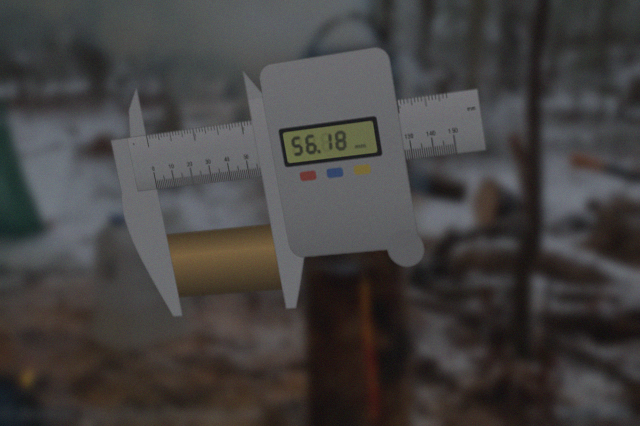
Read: 56.18,mm
